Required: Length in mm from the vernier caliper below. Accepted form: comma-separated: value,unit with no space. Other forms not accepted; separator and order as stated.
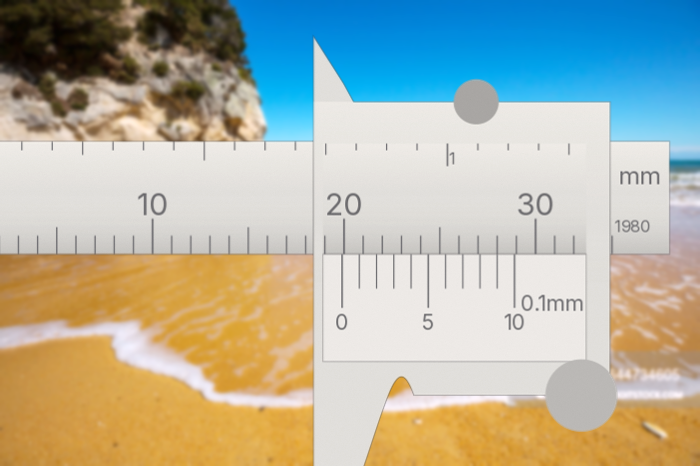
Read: 19.9,mm
